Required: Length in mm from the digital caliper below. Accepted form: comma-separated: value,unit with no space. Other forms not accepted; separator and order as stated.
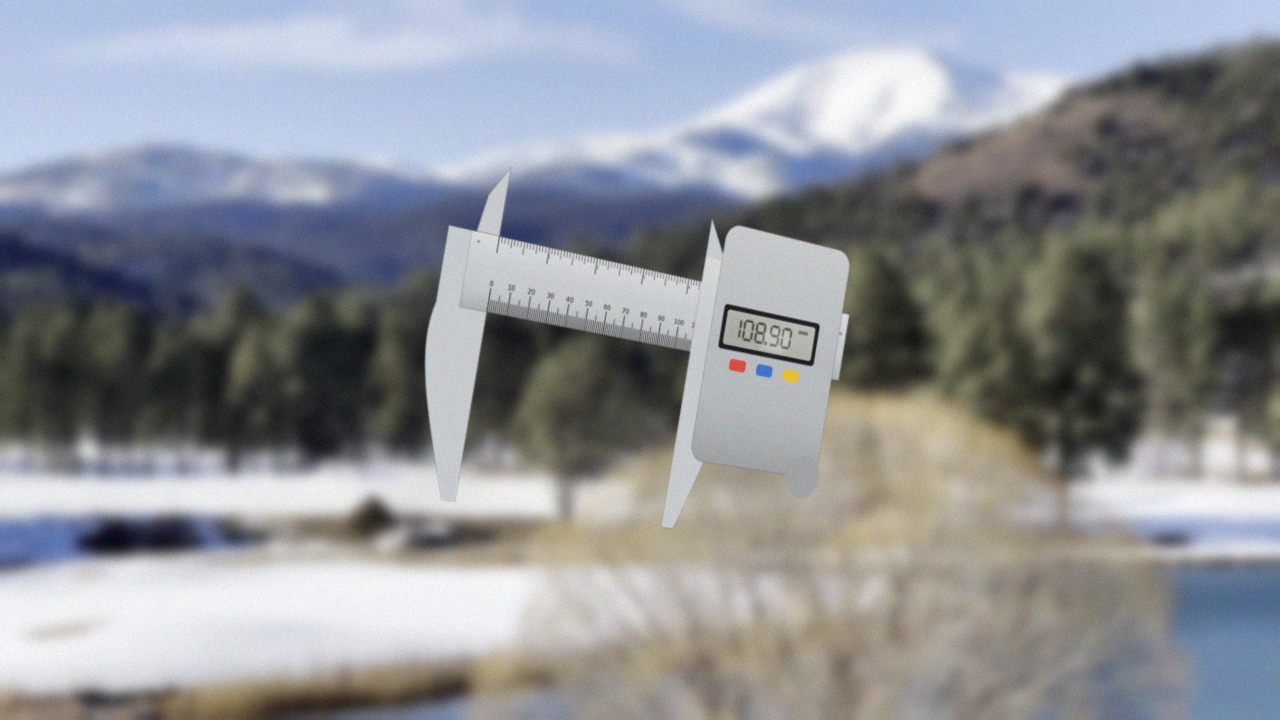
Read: 108.90,mm
